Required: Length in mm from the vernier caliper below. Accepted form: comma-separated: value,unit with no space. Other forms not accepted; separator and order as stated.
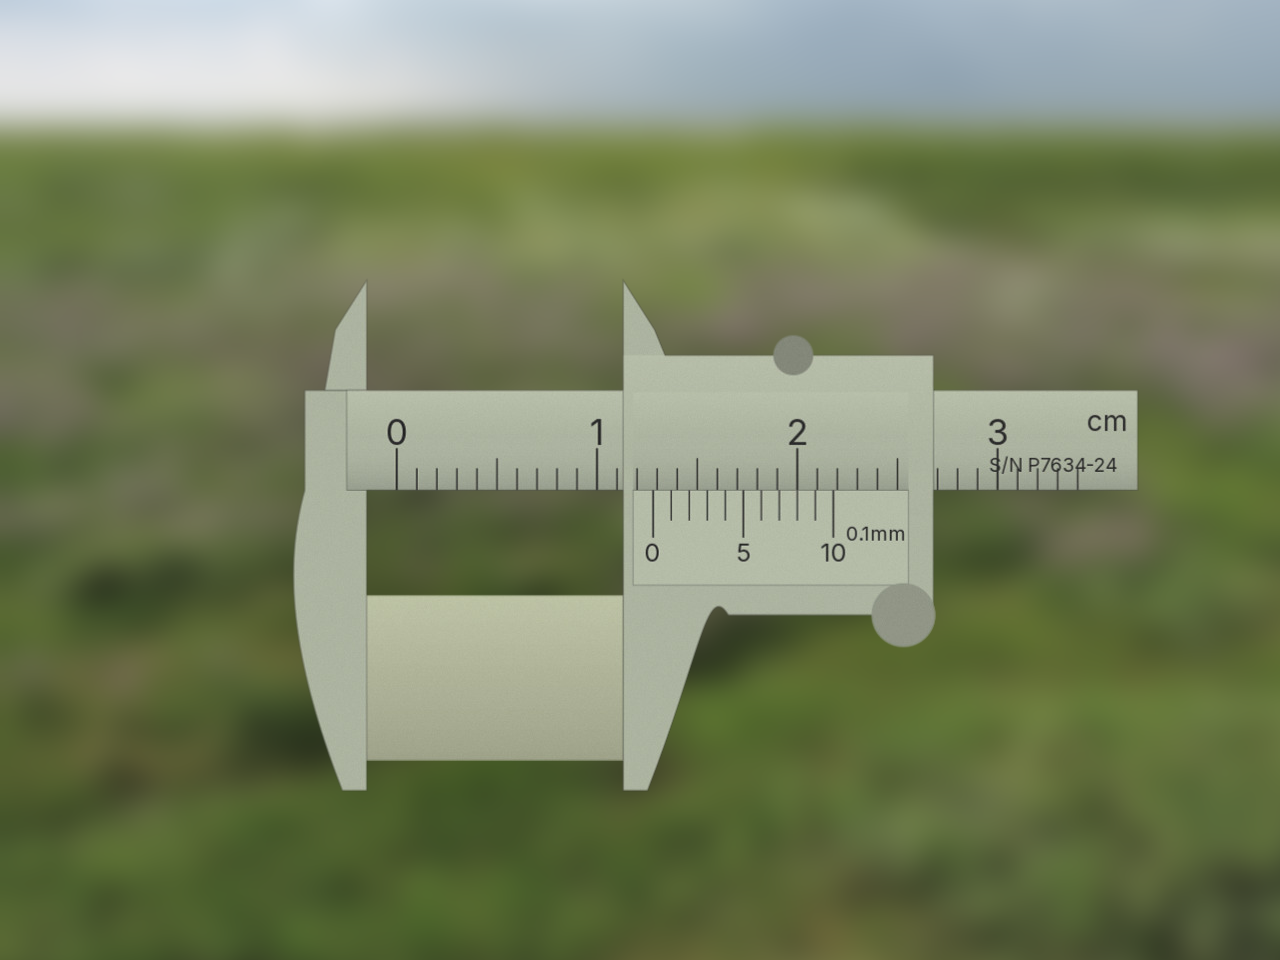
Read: 12.8,mm
